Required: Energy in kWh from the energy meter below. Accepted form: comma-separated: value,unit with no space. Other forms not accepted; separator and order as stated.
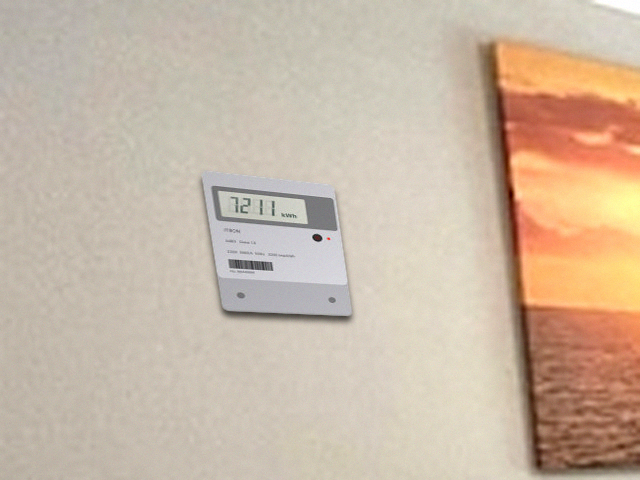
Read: 7211,kWh
